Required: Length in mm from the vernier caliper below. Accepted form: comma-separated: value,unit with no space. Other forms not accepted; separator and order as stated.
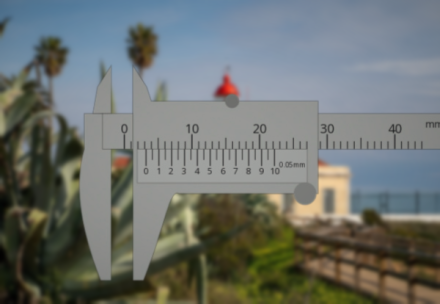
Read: 3.2,mm
